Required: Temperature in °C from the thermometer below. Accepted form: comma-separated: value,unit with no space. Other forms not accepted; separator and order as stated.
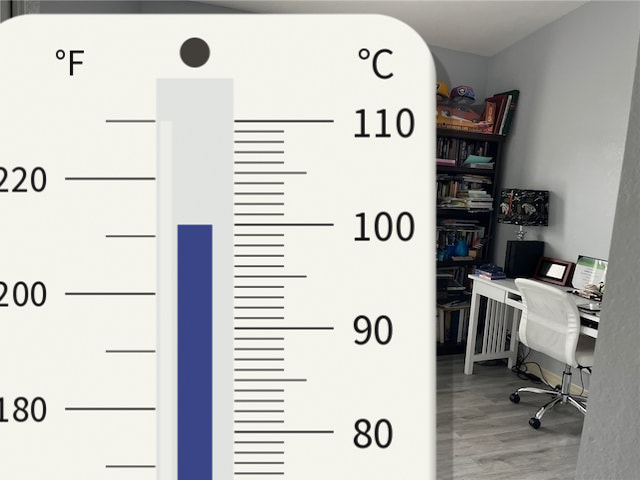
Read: 100,°C
